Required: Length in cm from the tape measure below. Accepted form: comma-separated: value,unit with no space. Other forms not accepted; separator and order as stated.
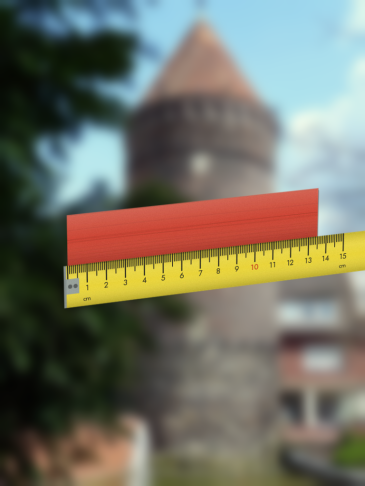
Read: 13.5,cm
